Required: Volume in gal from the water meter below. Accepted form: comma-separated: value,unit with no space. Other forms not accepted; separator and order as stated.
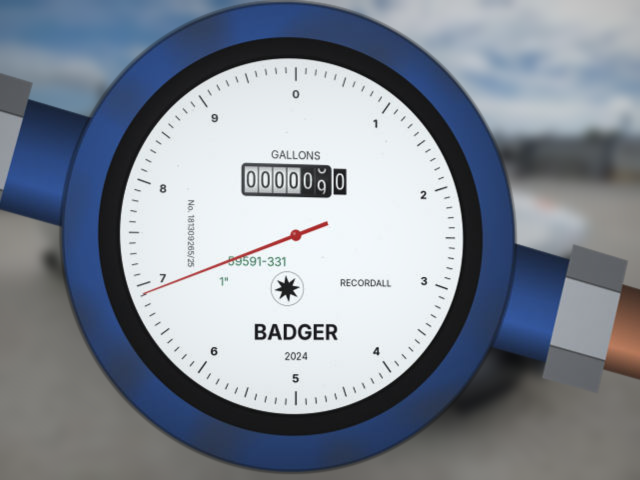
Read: 86.9,gal
